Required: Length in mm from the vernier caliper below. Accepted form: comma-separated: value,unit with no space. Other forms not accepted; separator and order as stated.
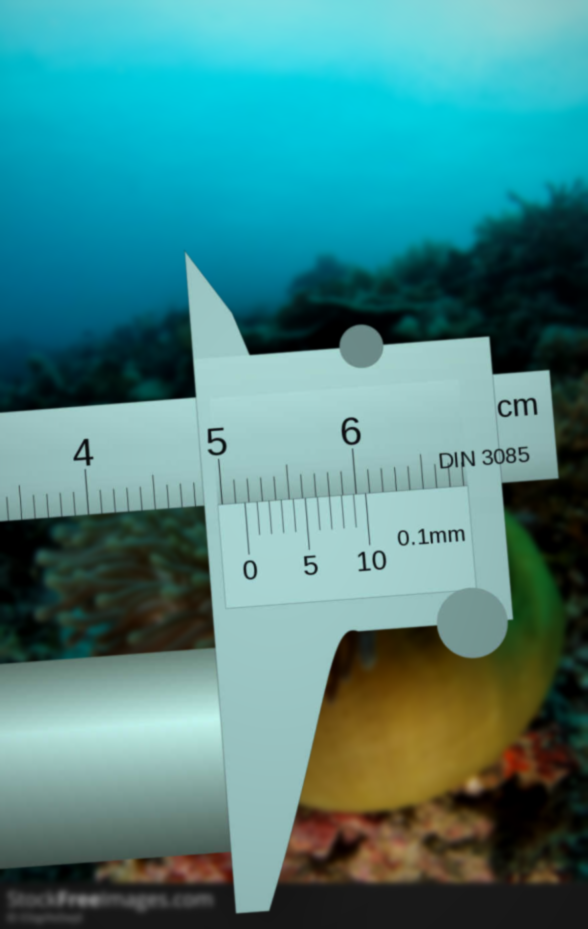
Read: 51.7,mm
